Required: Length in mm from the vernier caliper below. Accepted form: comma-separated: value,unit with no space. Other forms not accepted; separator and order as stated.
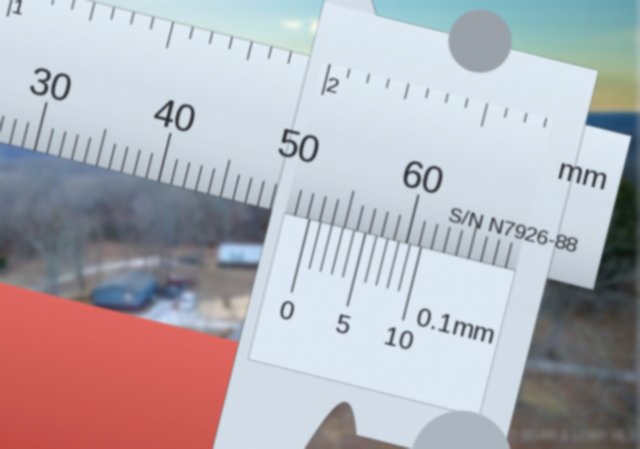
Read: 52.2,mm
